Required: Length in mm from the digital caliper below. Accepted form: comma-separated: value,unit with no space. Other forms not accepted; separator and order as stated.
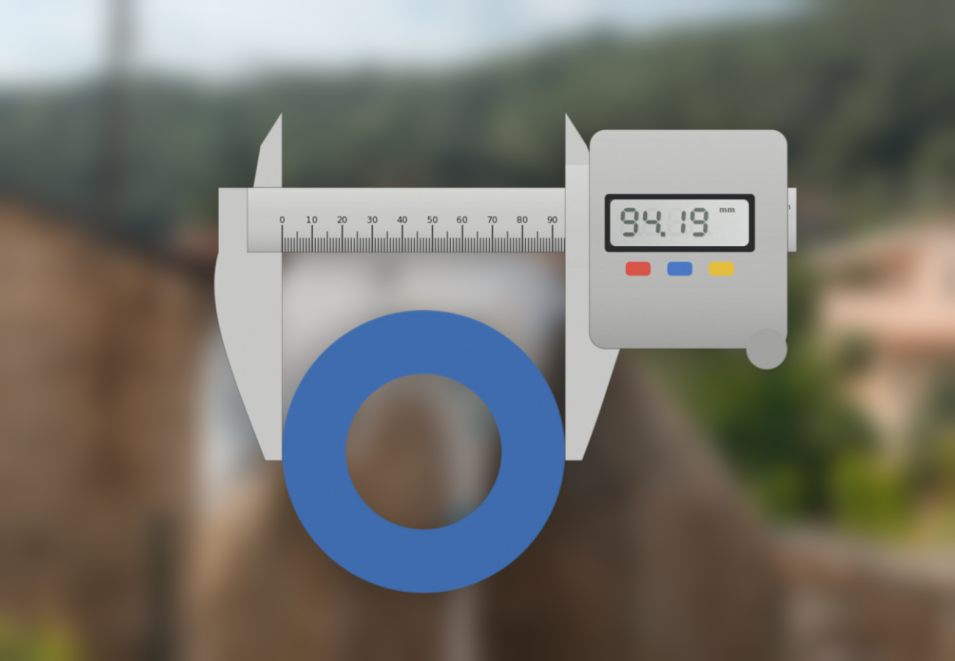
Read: 94.19,mm
